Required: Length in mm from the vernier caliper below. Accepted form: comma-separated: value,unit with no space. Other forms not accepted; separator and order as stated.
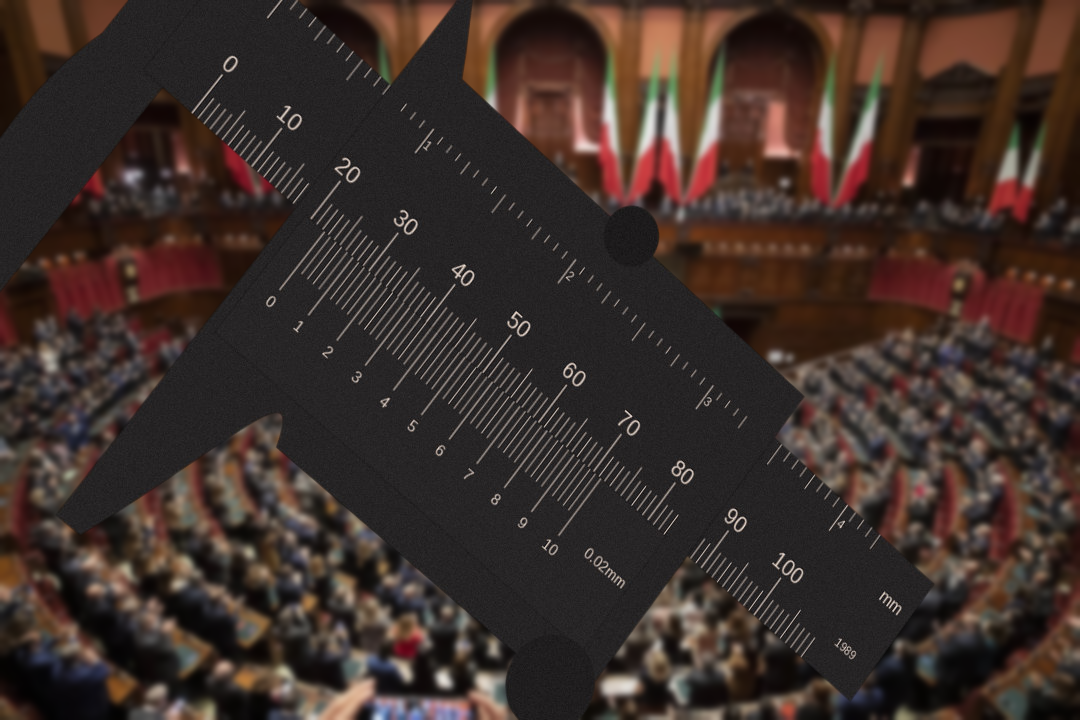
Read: 22.4,mm
